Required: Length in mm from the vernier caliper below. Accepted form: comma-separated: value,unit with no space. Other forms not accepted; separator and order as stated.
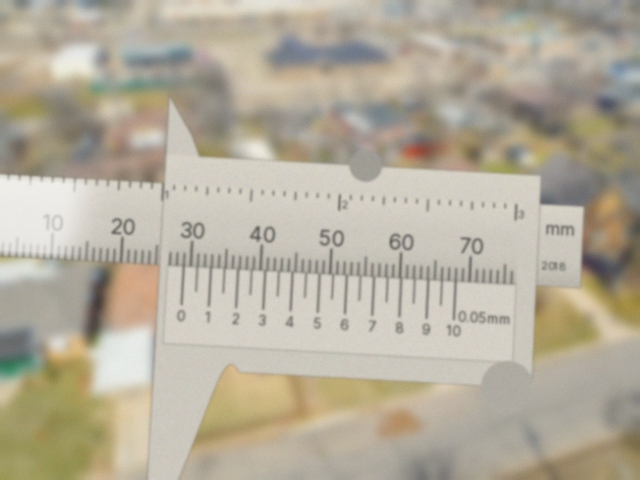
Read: 29.0,mm
